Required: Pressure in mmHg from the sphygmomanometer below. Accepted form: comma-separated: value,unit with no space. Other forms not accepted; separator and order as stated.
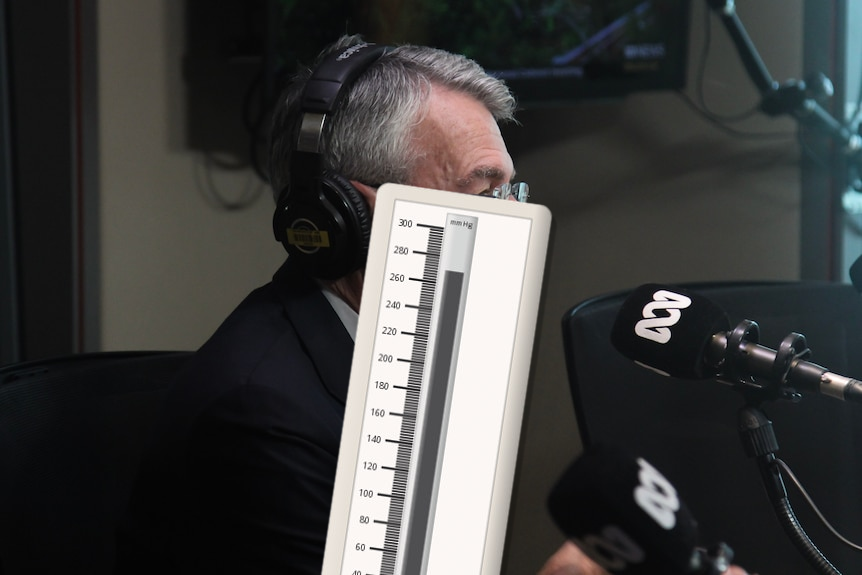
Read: 270,mmHg
